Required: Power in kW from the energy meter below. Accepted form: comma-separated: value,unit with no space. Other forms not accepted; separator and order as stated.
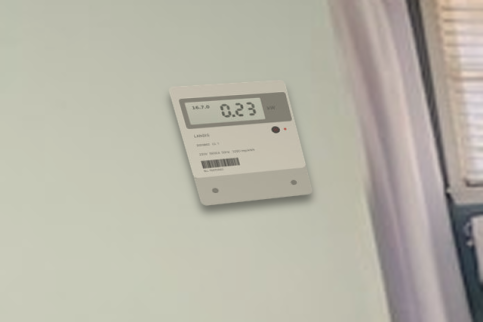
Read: 0.23,kW
